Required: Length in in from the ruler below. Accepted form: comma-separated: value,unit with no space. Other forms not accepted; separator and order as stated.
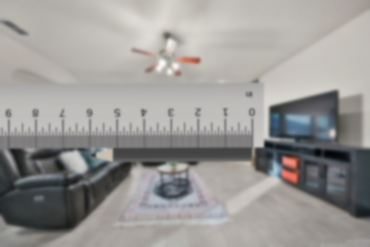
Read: 6,in
